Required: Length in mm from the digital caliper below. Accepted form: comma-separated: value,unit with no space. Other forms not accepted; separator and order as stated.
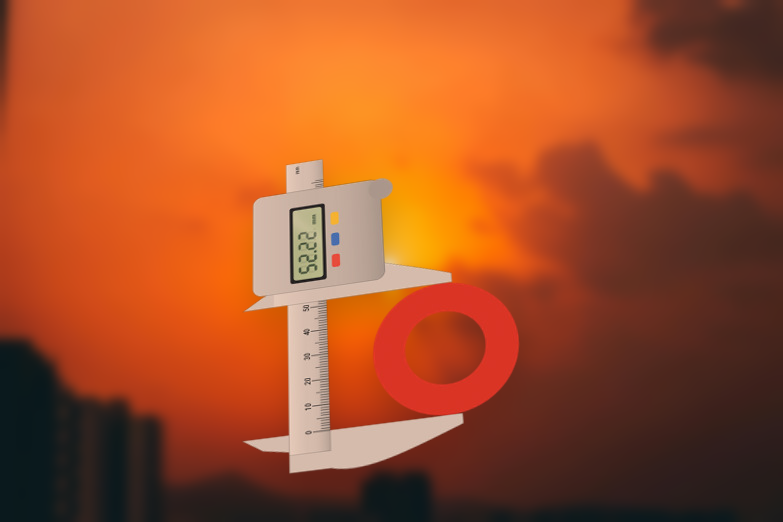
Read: 52.22,mm
